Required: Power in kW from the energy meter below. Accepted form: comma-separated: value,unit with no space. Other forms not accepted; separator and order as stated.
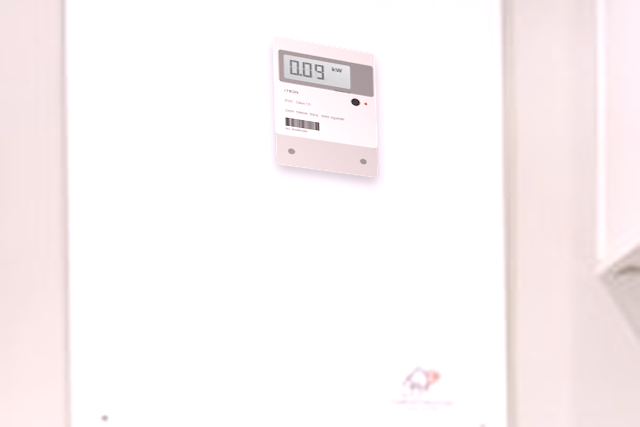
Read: 0.09,kW
